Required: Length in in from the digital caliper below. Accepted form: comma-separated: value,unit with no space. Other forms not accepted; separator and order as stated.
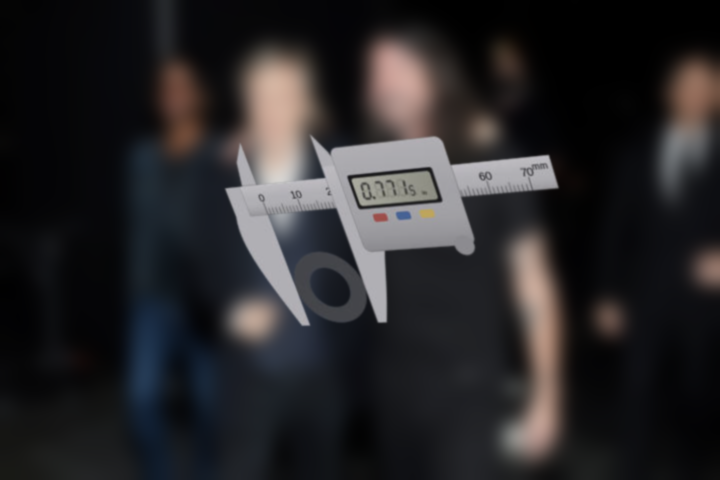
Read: 0.7715,in
